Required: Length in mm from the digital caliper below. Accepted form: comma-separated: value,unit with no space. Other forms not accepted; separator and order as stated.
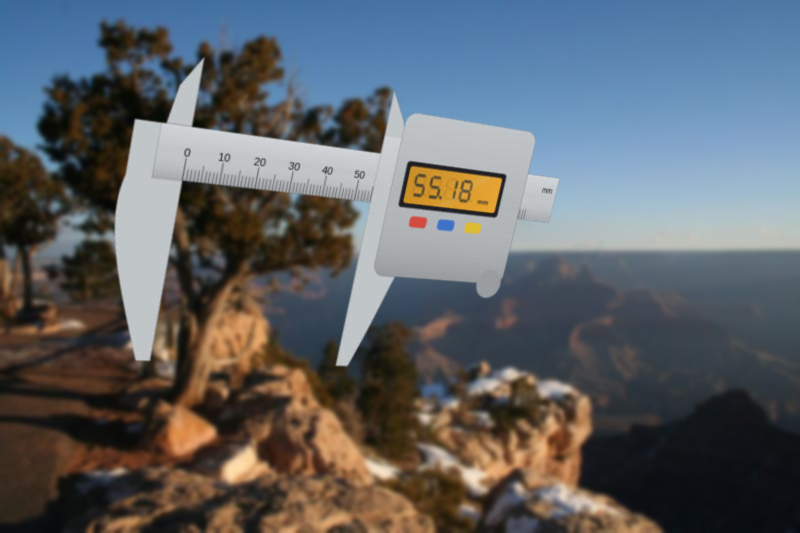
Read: 55.18,mm
